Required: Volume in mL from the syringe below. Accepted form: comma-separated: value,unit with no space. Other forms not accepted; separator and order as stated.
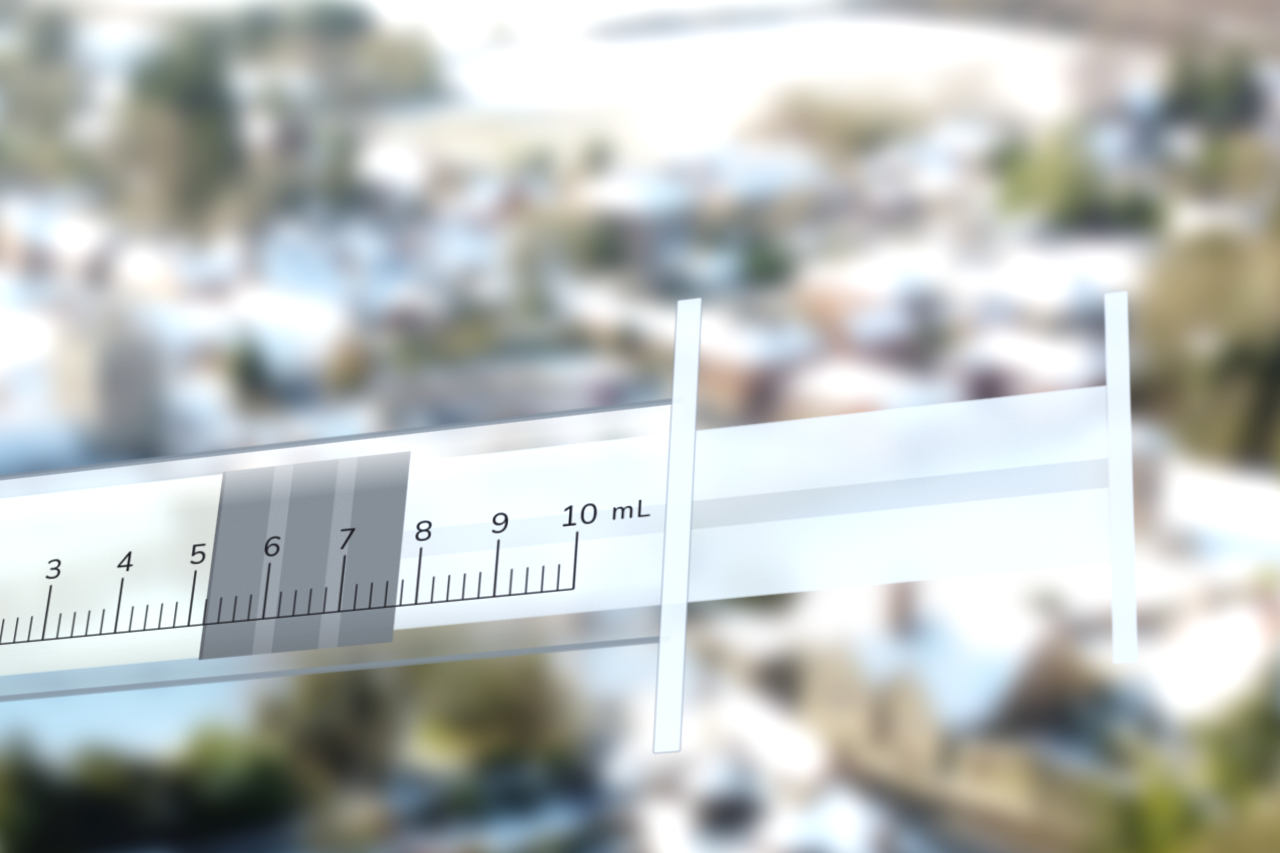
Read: 5.2,mL
